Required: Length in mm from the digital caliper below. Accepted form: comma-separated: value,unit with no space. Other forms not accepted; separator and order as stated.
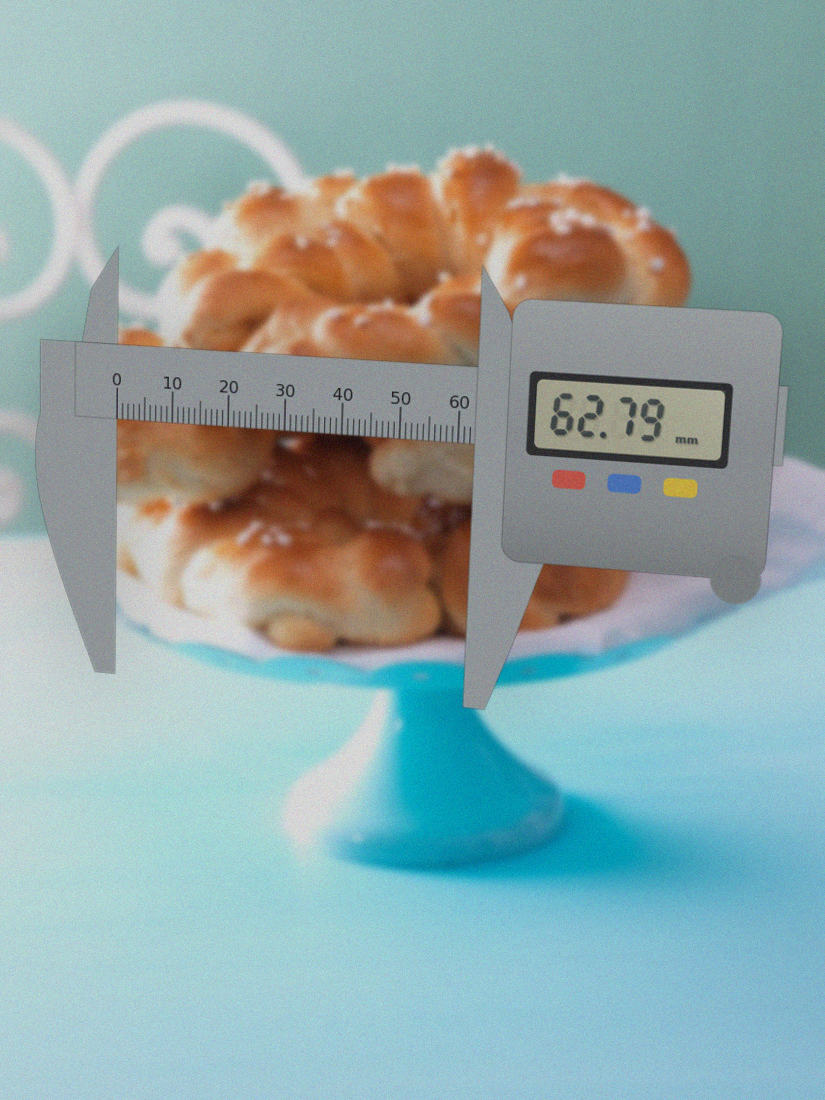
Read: 62.79,mm
